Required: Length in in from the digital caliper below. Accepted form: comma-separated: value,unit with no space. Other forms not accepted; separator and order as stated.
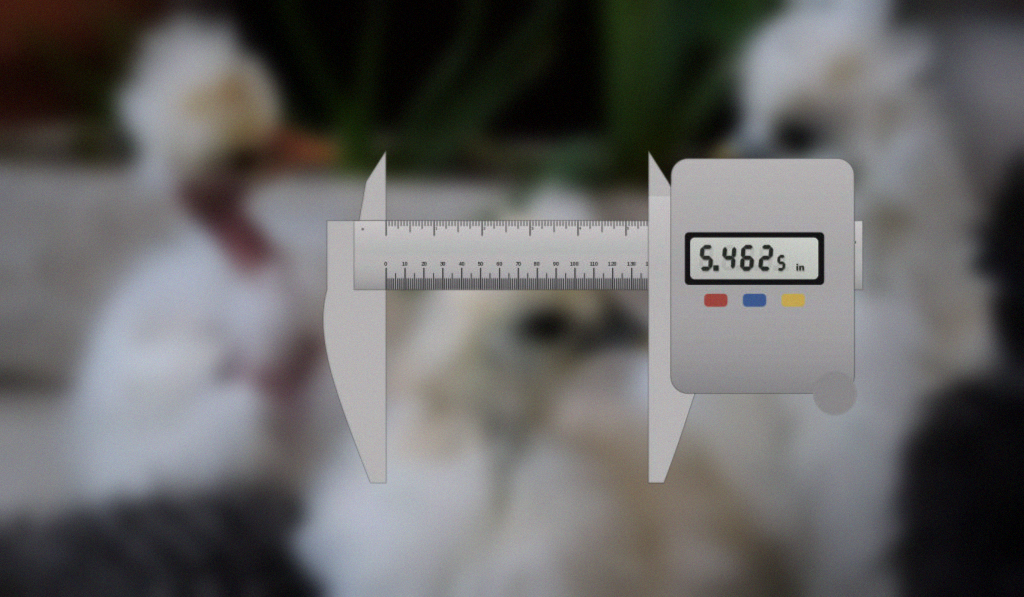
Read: 5.4625,in
